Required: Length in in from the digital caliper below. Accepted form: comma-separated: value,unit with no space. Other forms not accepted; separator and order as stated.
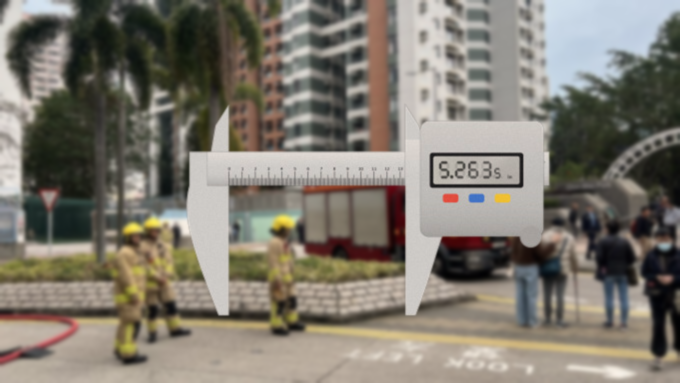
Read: 5.2635,in
